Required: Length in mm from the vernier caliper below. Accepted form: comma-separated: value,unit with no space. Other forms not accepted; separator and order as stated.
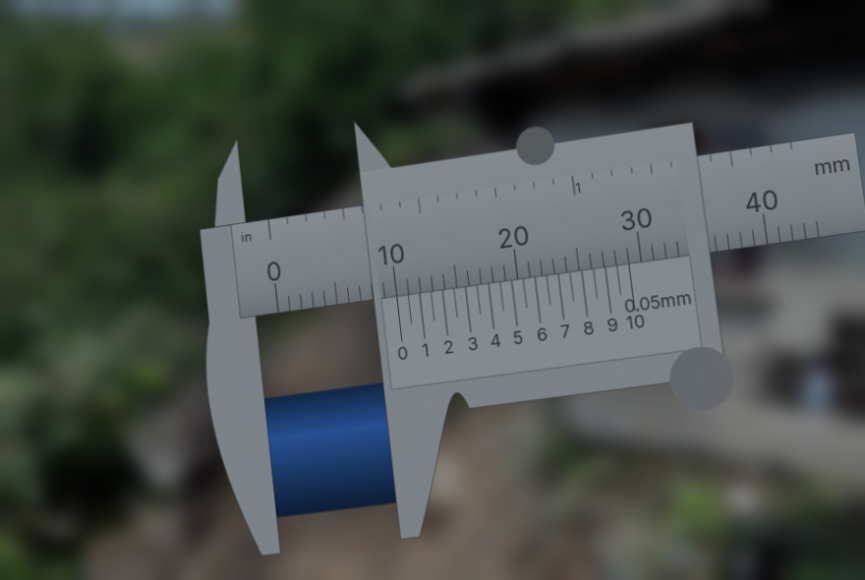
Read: 10.0,mm
